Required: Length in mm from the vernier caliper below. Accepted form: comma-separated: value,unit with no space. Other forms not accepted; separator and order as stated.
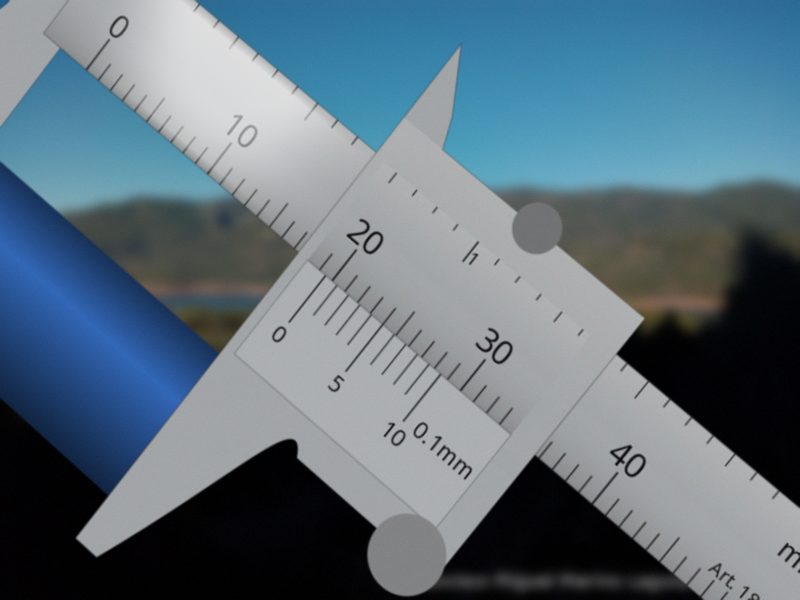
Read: 19.5,mm
